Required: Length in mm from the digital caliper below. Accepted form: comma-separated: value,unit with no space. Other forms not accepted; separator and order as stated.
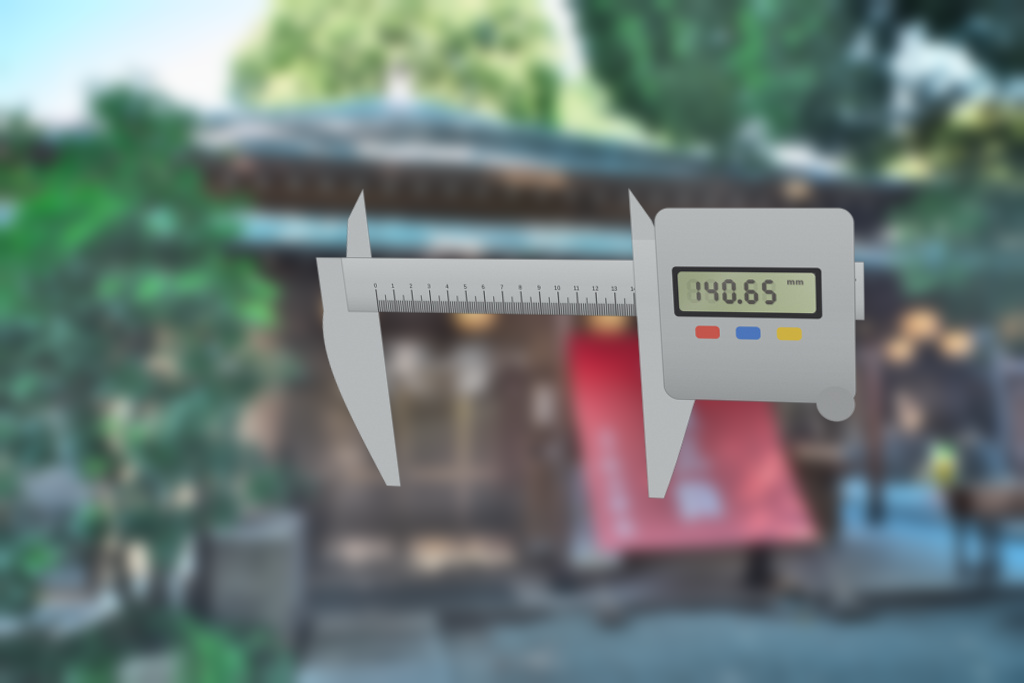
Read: 140.65,mm
